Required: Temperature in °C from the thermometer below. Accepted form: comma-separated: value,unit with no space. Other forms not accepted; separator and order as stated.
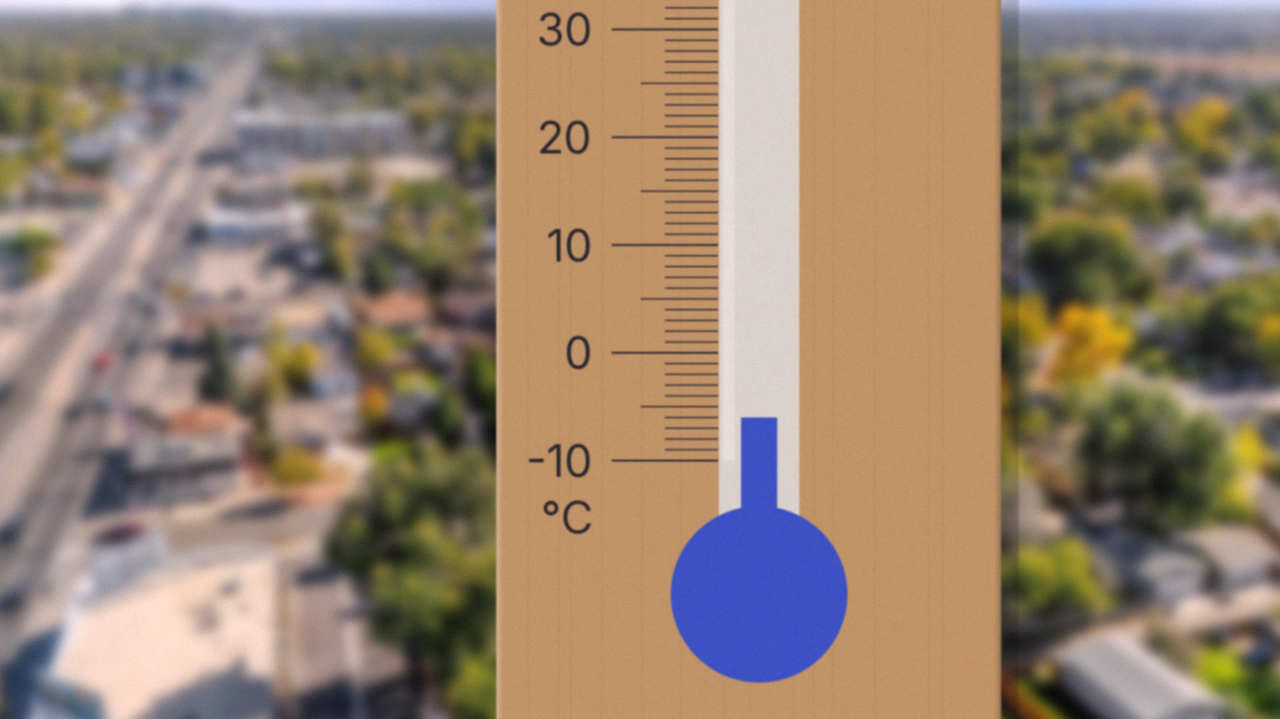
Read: -6,°C
